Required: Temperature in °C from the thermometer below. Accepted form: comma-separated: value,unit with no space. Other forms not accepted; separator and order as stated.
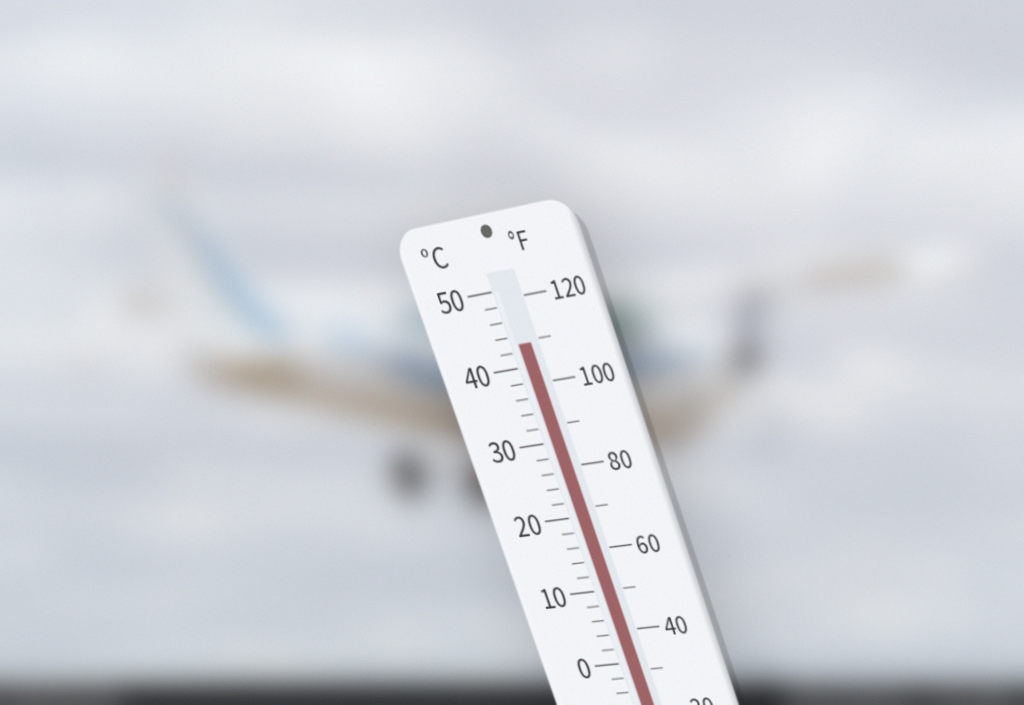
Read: 43,°C
